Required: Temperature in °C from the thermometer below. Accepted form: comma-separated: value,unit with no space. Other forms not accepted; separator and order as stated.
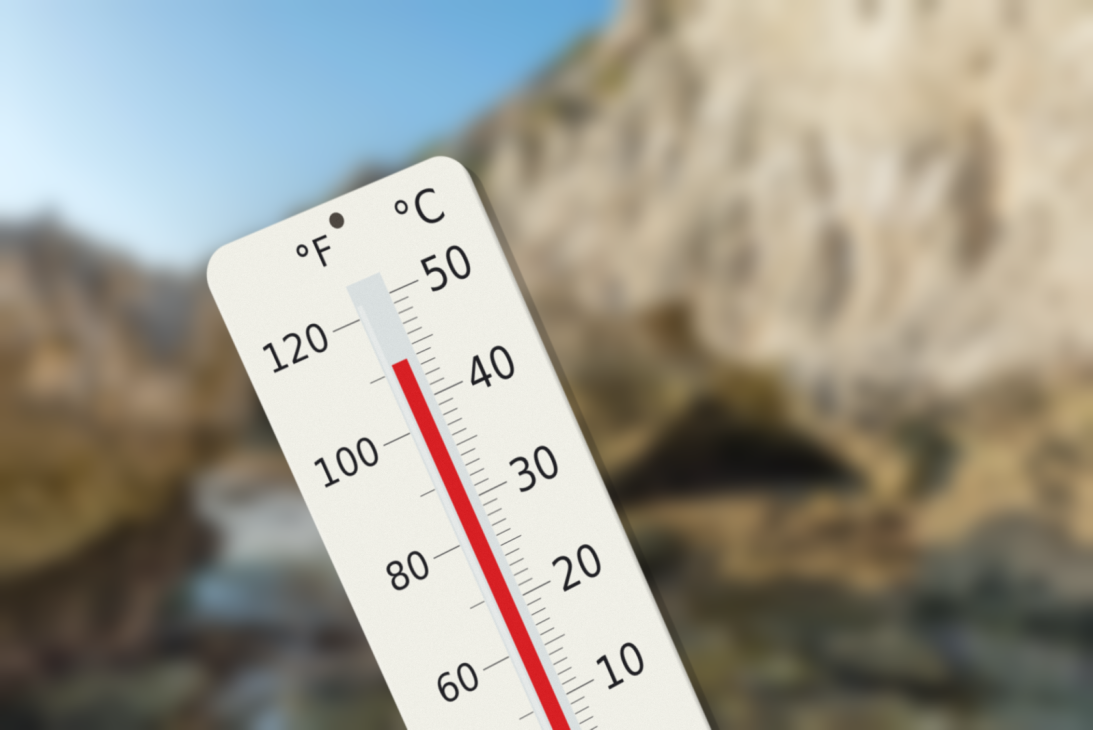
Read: 44,°C
